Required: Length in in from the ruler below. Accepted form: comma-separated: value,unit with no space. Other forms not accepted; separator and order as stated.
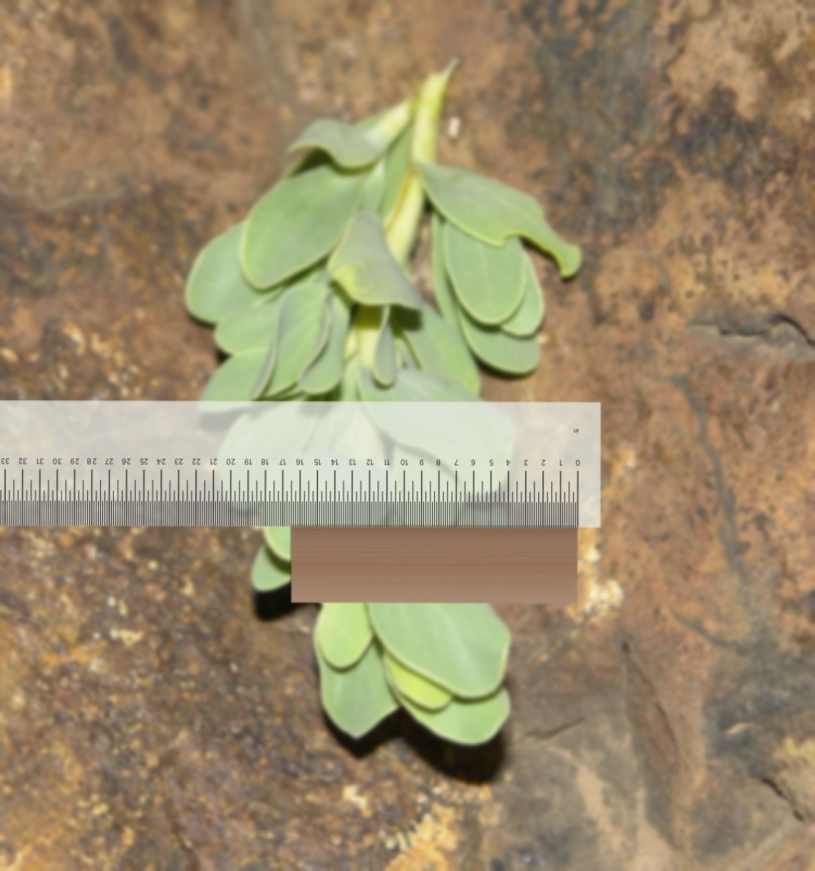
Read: 16.5,in
